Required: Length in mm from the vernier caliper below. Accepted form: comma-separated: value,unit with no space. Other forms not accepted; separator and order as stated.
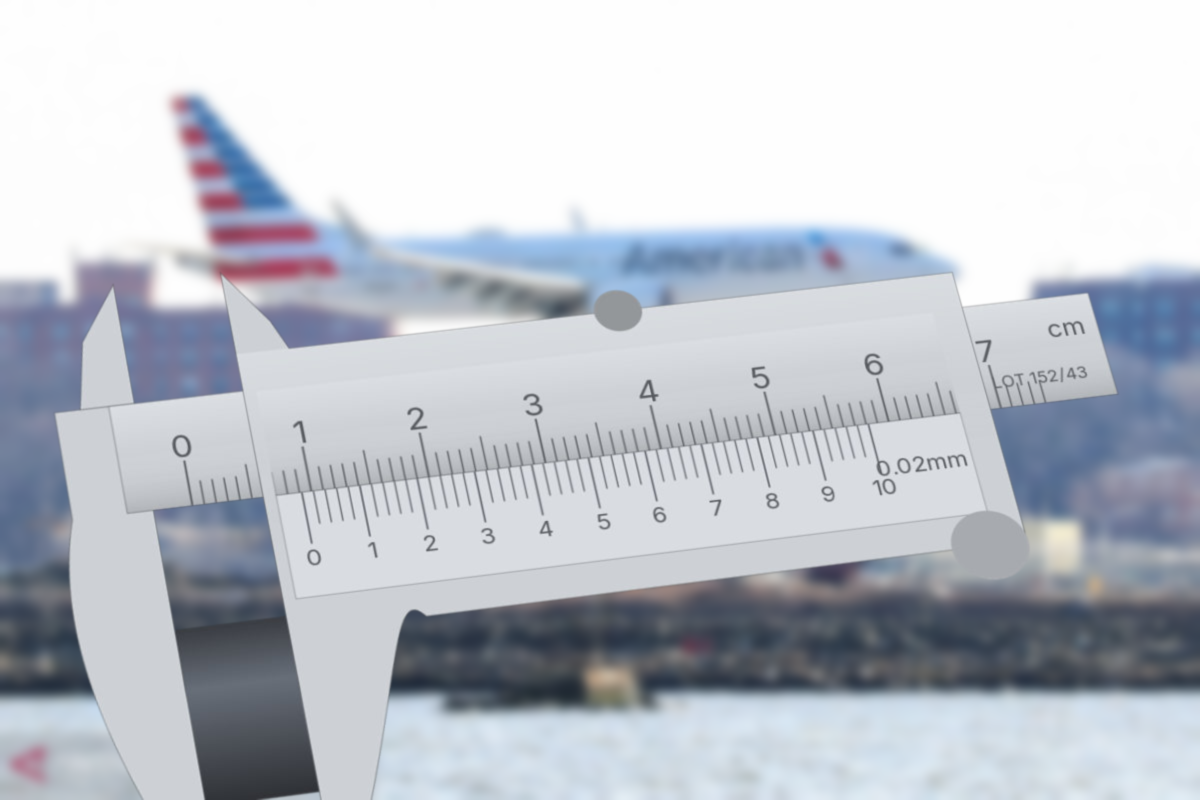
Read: 9.2,mm
